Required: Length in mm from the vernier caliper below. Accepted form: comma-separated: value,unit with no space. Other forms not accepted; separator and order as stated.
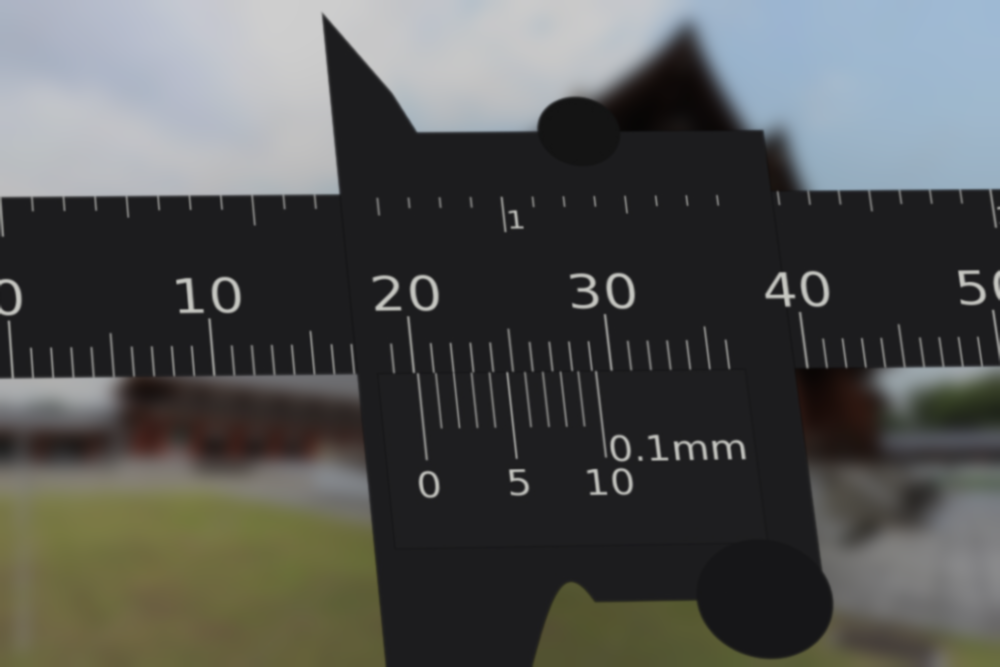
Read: 20.2,mm
